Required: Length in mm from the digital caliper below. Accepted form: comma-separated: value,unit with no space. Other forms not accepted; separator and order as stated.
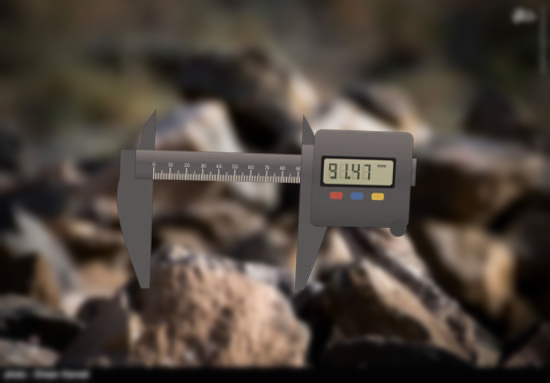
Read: 91.47,mm
